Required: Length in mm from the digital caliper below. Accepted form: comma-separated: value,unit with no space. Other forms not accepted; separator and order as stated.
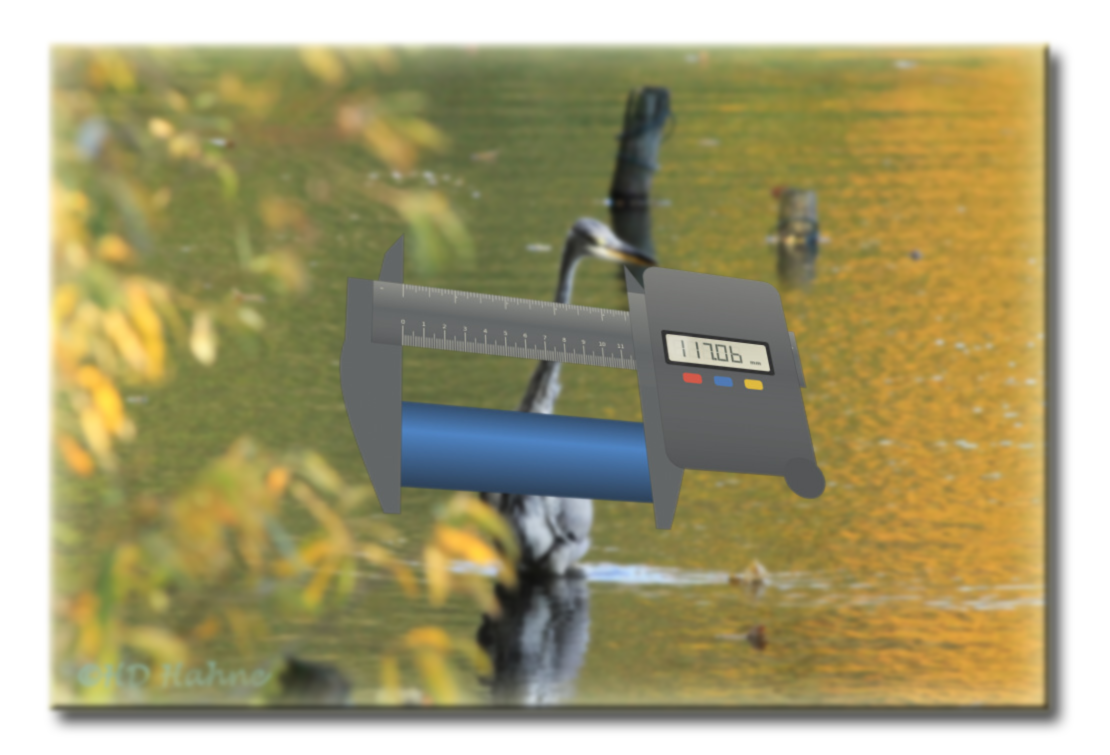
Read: 117.06,mm
